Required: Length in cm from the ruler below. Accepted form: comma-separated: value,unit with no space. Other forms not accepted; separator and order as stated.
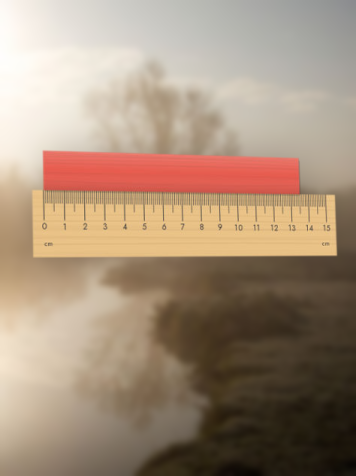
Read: 13.5,cm
